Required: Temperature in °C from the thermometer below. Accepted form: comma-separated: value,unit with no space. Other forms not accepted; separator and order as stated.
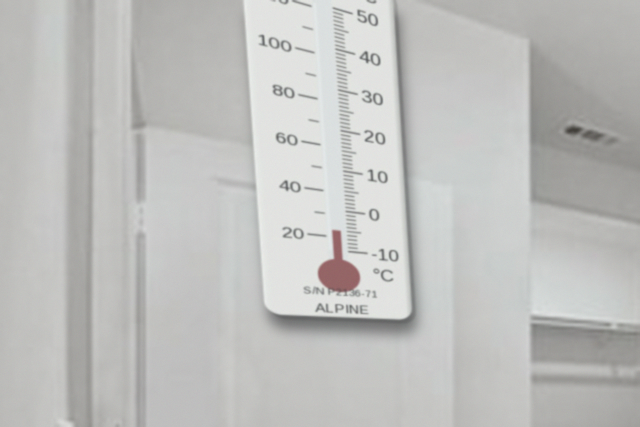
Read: -5,°C
